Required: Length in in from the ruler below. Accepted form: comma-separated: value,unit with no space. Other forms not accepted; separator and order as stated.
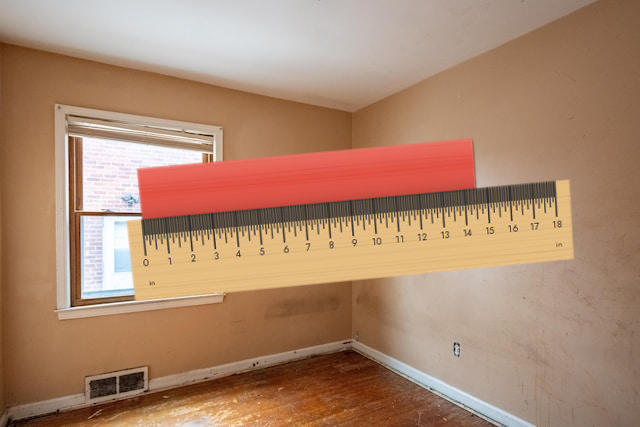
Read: 14.5,in
